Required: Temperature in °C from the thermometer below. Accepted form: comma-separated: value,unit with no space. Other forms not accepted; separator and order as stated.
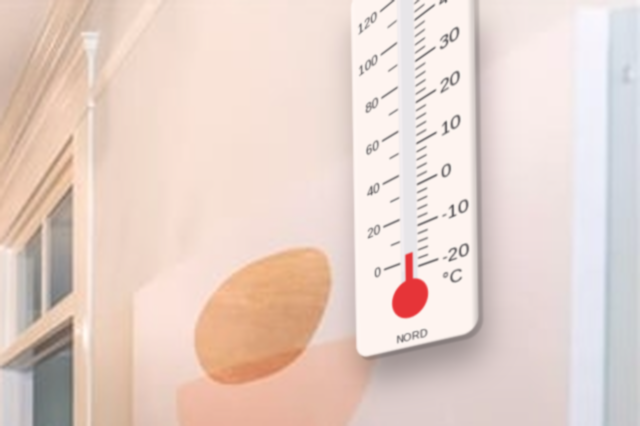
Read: -16,°C
